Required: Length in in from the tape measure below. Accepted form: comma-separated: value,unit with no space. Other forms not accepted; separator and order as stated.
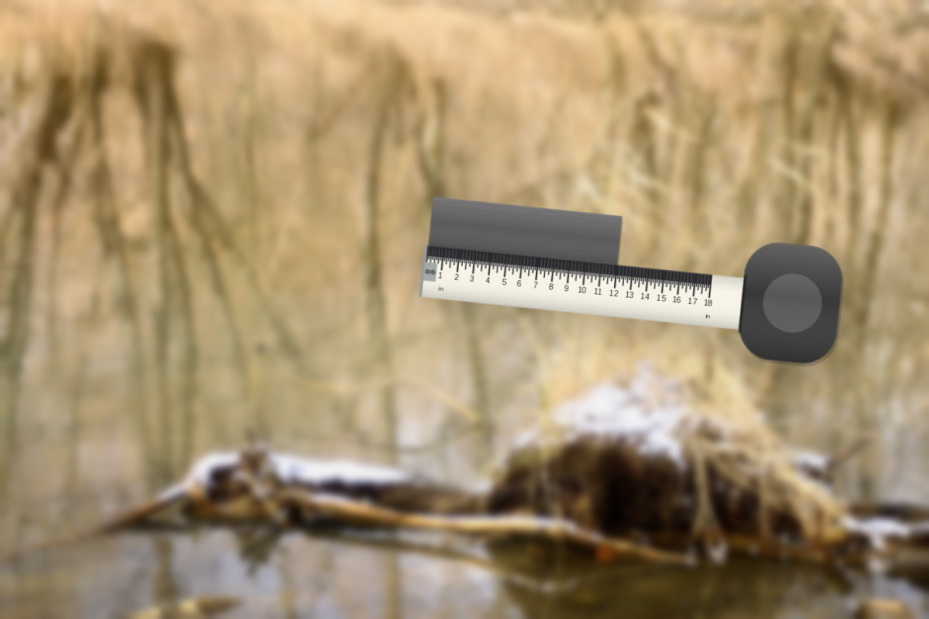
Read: 12,in
